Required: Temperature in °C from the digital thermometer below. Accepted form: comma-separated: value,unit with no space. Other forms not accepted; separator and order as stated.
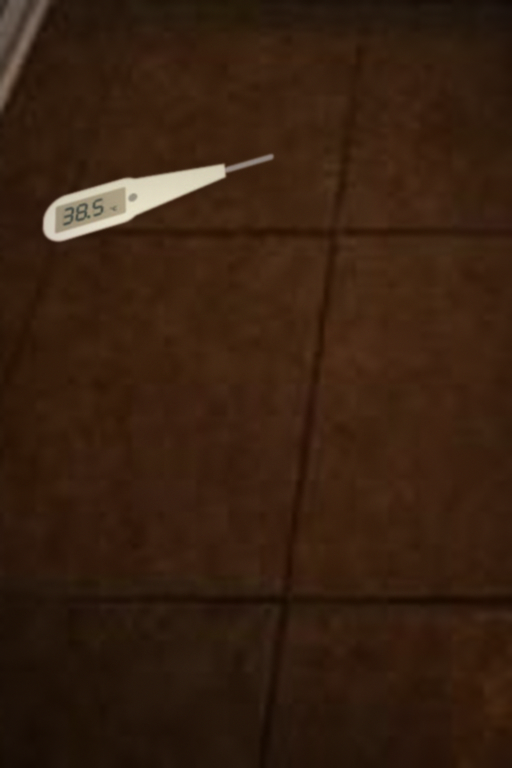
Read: 38.5,°C
